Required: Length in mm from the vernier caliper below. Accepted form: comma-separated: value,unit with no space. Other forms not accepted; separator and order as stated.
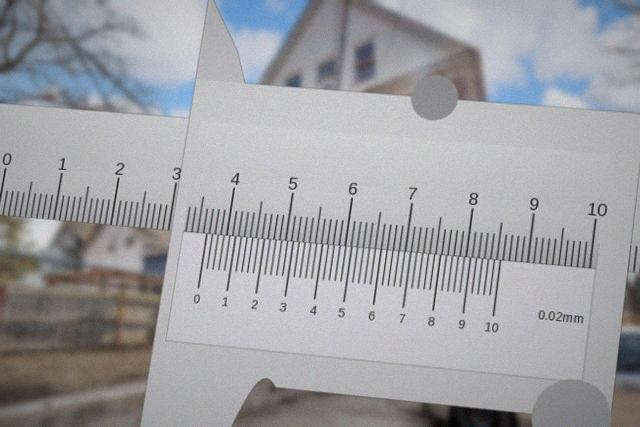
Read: 36.6,mm
